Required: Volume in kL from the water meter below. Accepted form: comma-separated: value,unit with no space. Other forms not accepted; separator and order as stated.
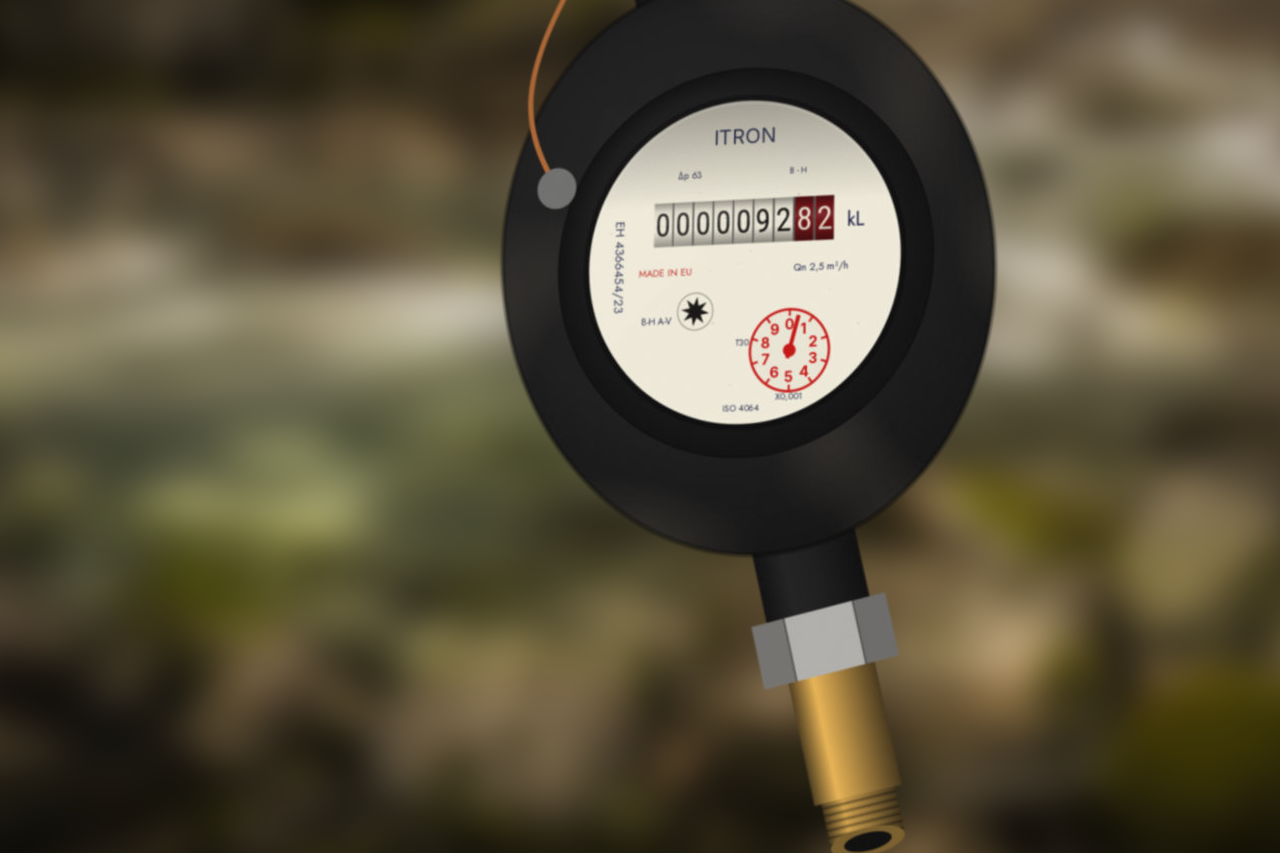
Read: 92.820,kL
